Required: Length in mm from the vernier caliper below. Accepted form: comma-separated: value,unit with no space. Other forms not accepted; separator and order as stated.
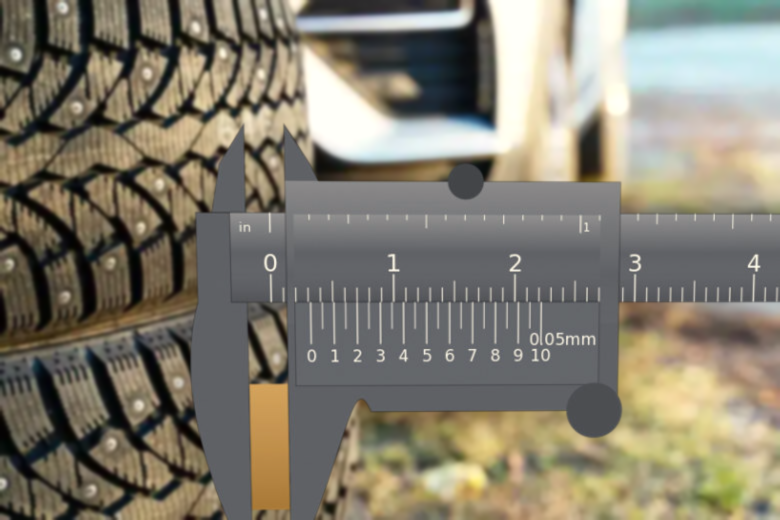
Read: 3.2,mm
